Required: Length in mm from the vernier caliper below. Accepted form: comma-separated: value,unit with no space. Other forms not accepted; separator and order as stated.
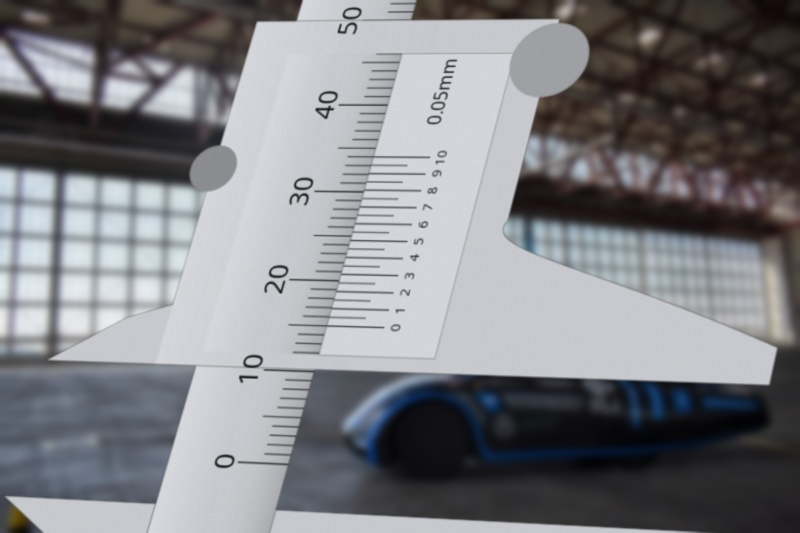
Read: 15.0,mm
